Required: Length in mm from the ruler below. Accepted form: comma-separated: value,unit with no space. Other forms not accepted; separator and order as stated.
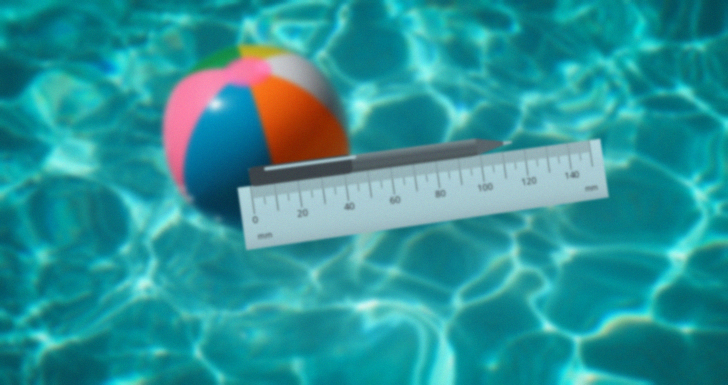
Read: 115,mm
